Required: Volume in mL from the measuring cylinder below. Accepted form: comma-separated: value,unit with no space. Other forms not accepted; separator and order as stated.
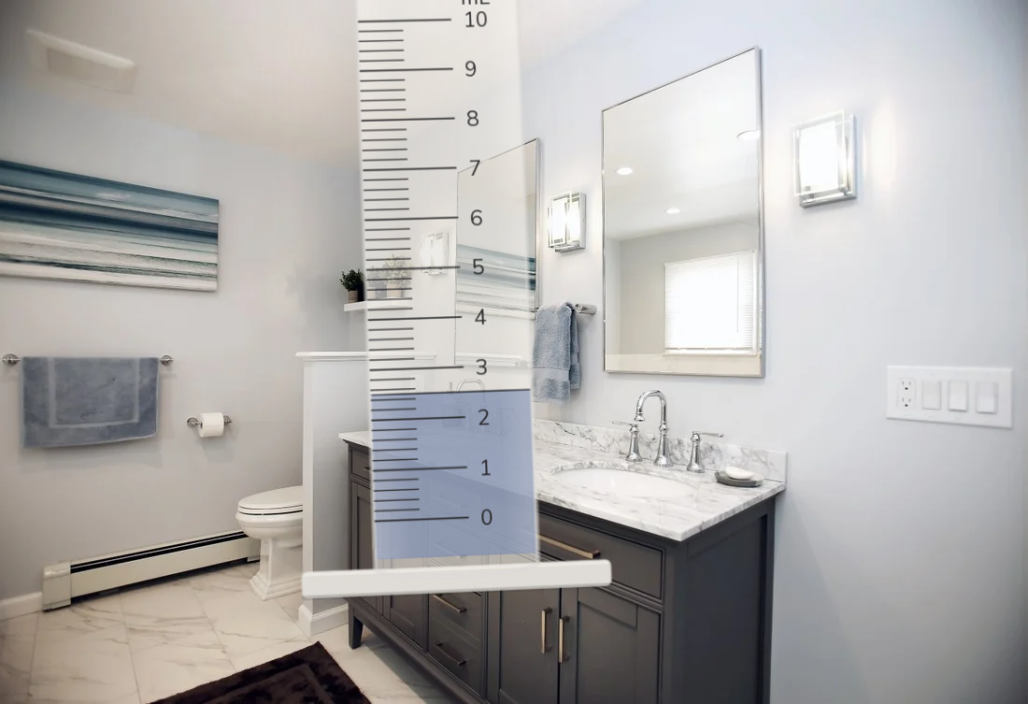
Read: 2.5,mL
